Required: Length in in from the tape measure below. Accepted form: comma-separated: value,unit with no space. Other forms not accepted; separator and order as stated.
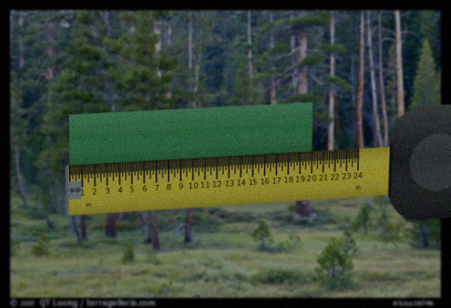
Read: 20,in
